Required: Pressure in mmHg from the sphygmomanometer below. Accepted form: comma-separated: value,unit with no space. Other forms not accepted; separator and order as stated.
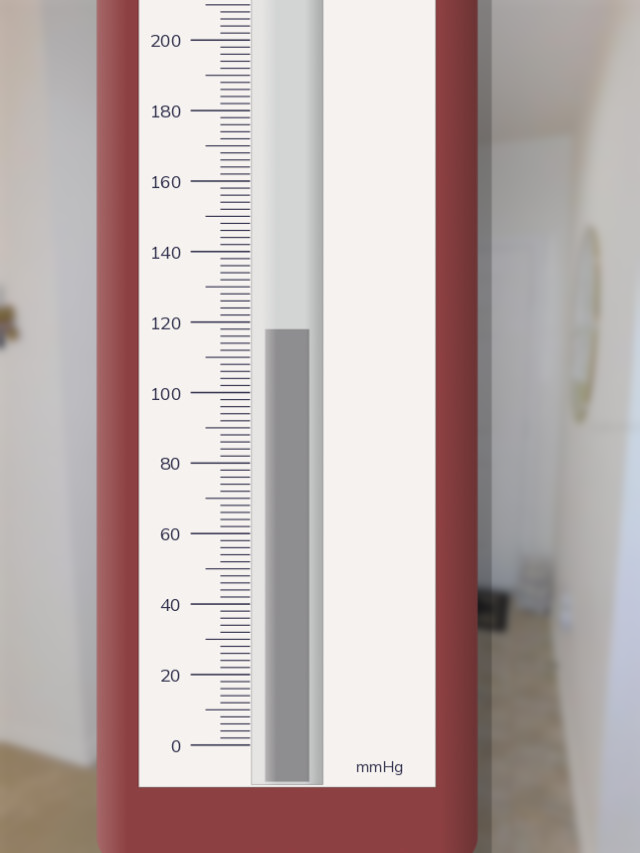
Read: 118,mmHg
